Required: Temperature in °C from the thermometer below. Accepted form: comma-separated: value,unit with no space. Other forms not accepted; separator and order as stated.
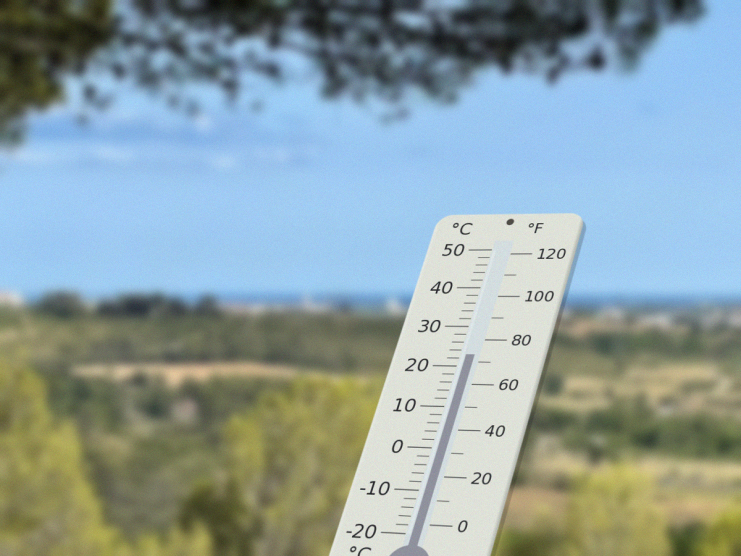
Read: 23,°C
